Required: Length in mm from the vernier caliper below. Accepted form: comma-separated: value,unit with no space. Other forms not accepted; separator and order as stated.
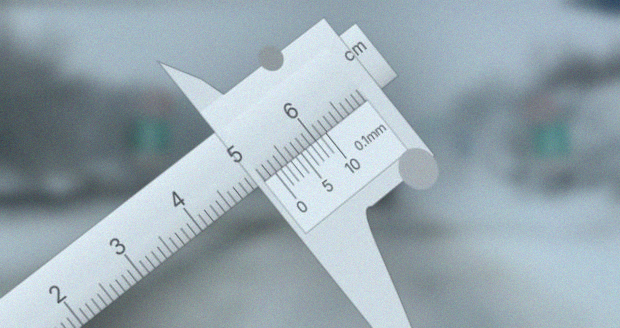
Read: 52.8,mm
